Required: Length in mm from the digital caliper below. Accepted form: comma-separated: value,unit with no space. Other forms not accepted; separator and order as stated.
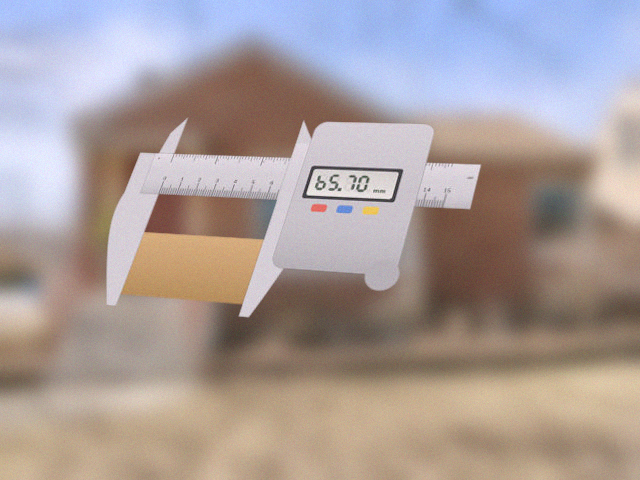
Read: 65.70,mm
